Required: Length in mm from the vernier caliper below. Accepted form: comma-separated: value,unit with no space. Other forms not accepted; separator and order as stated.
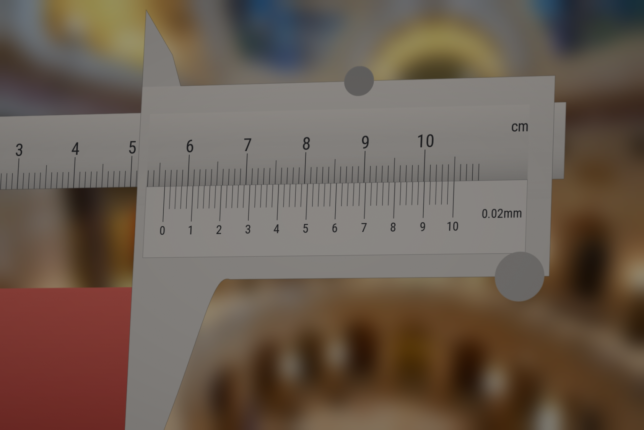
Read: 56.0,mm
